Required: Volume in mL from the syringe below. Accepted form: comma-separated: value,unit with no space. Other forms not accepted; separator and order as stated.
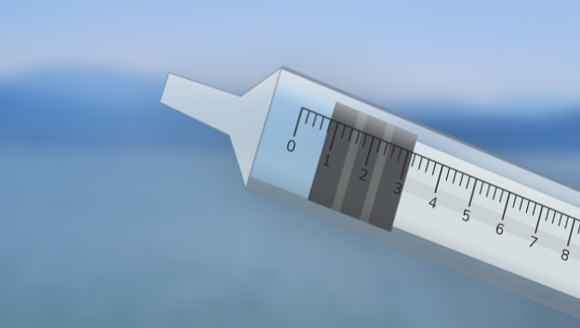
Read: 0.8,mL
